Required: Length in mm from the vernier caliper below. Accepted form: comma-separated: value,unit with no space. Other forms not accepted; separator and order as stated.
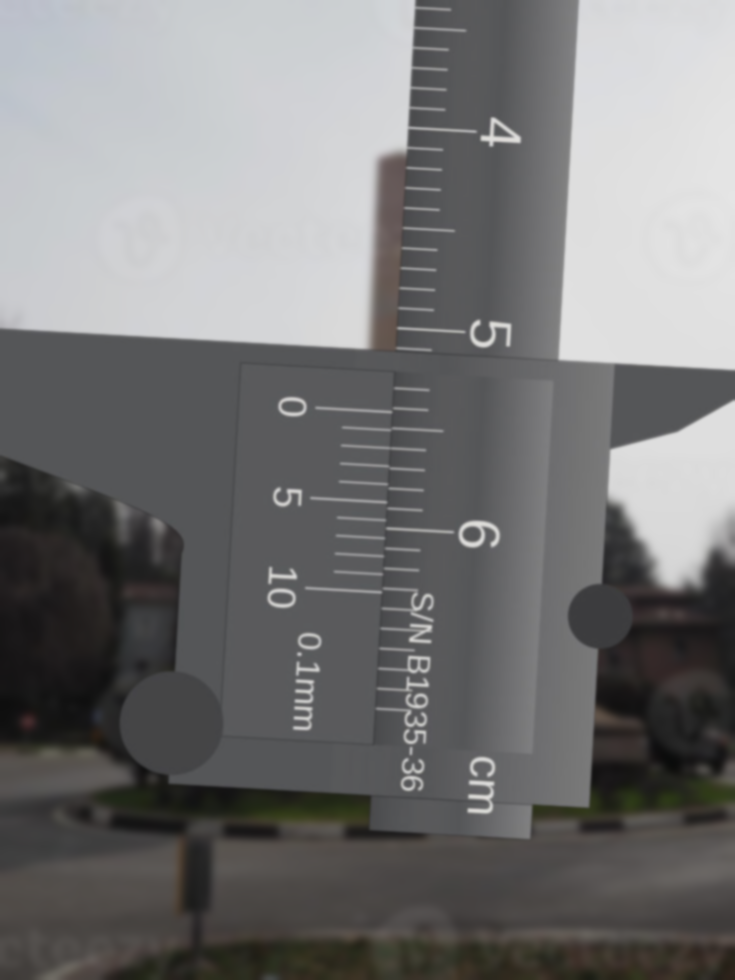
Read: 54.2,mm
